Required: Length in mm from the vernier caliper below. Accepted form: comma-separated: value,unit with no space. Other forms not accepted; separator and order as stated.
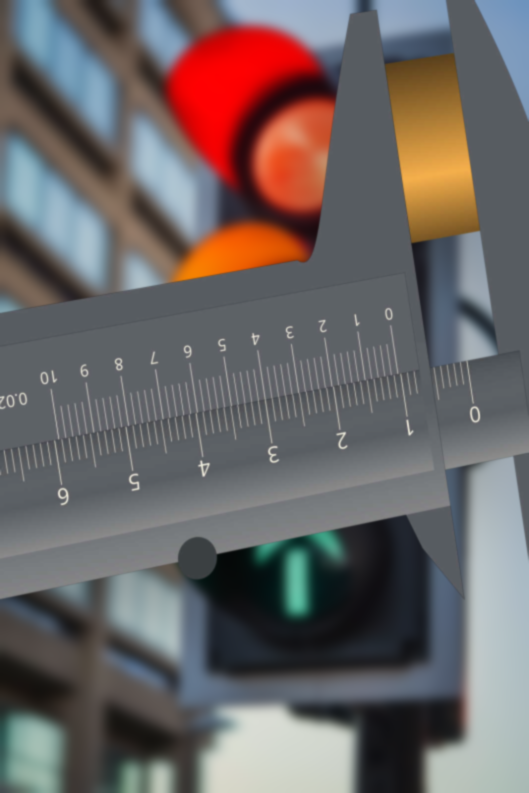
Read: 10.4,mm
